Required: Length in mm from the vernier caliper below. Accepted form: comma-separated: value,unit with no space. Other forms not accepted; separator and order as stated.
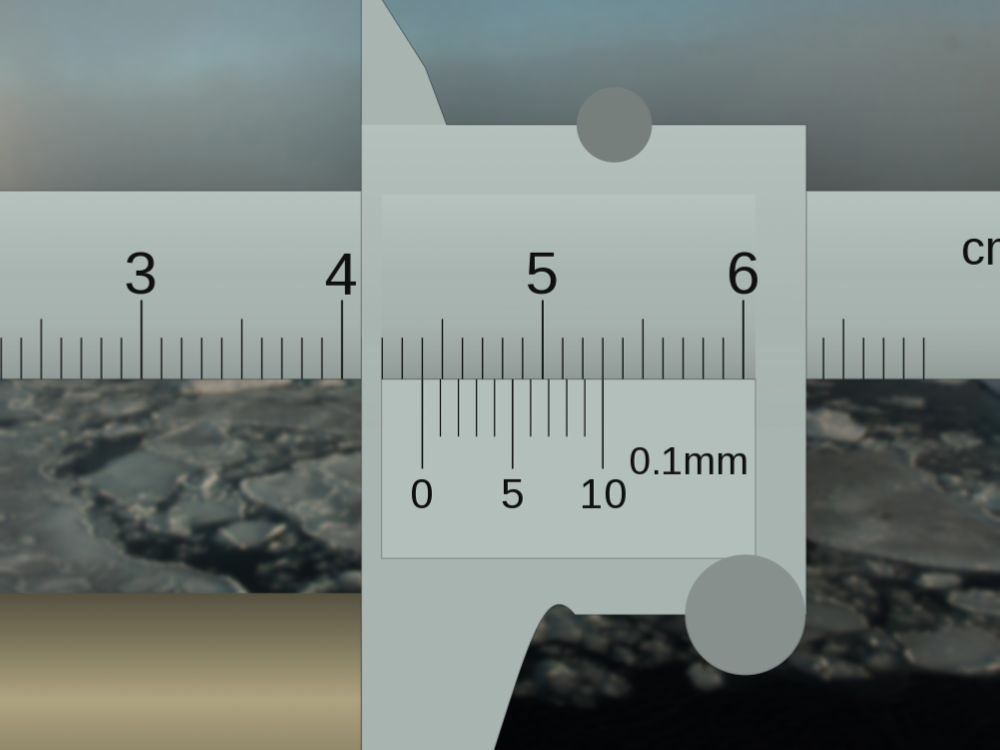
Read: 44.0,mm
